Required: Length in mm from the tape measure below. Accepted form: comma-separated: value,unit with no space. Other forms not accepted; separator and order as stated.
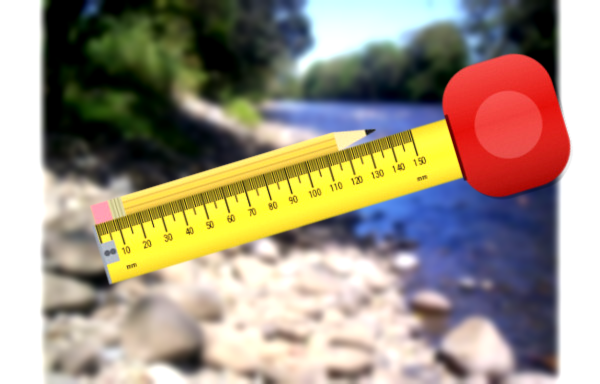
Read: 135,mm
